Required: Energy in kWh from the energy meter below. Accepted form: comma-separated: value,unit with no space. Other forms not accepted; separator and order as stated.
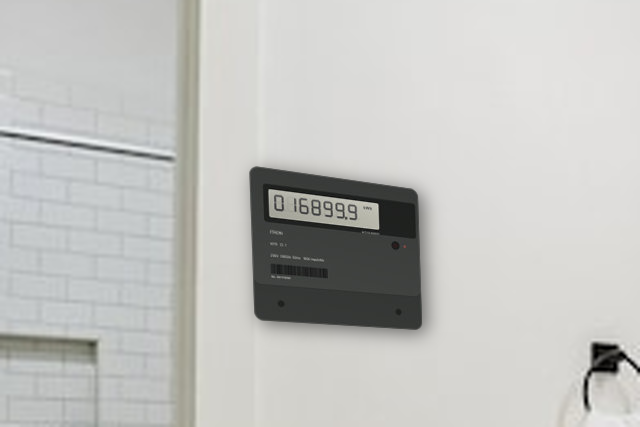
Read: 16899.9,kWh
